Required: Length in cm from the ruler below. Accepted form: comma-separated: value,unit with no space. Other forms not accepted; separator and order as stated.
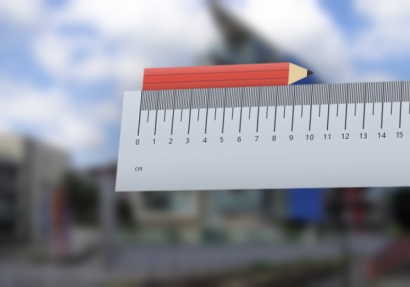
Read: 10,cm
